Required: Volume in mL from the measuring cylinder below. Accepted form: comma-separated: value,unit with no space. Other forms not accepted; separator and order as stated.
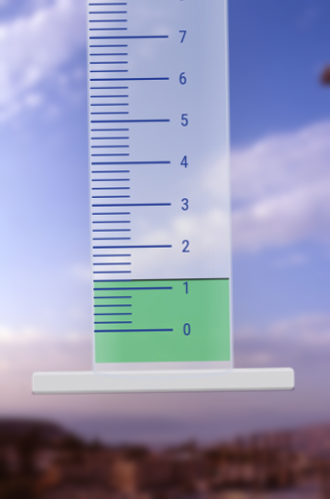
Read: 1.2,mL
